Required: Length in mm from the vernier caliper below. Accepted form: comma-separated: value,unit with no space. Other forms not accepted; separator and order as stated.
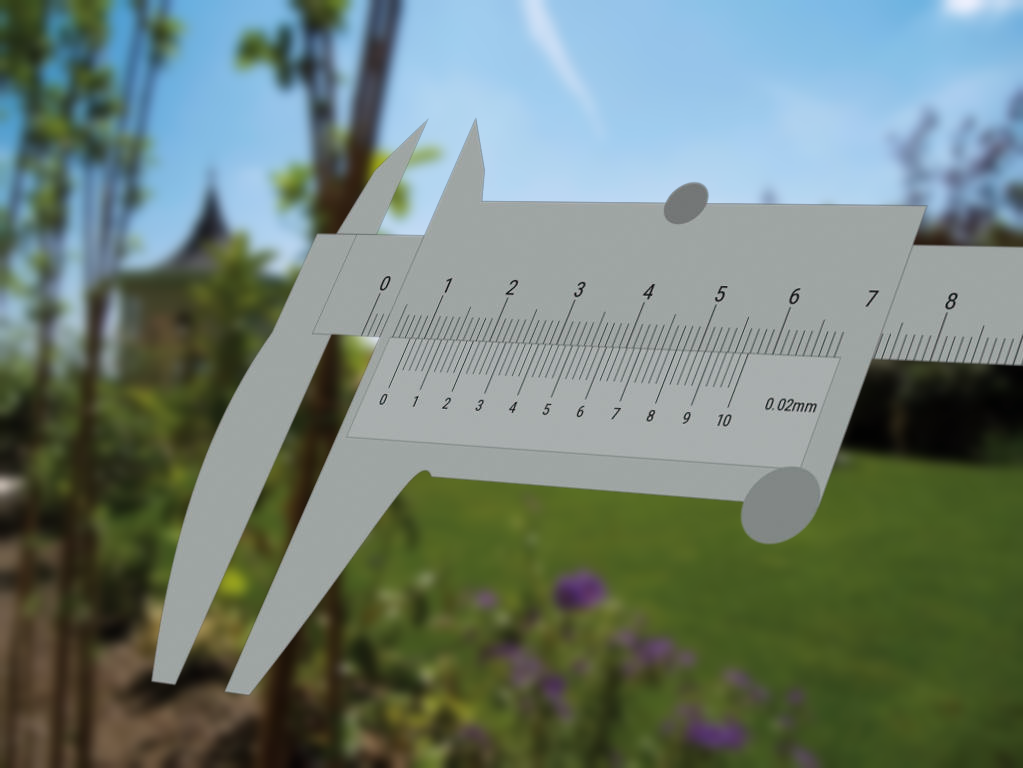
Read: 7.8,mm
